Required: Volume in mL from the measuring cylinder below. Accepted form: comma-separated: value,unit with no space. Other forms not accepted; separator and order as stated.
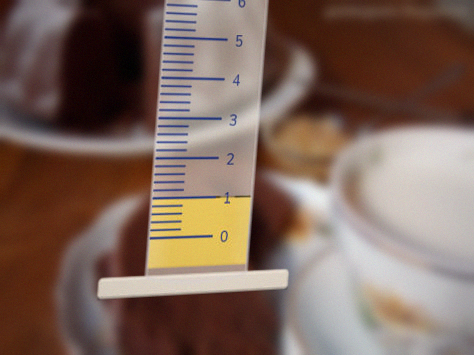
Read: 1,mL
